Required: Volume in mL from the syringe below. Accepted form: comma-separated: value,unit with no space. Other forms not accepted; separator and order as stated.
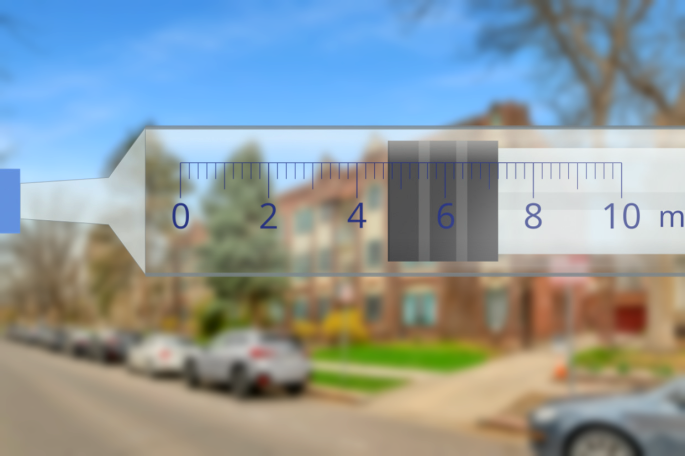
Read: 4.7,mL
